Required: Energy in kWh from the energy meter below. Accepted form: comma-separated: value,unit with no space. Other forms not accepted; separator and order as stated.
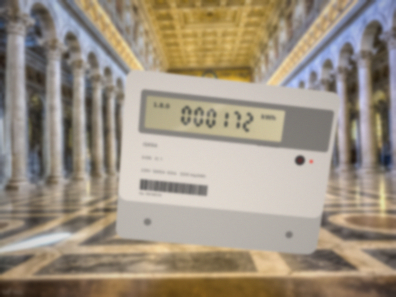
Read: 172,kWh
